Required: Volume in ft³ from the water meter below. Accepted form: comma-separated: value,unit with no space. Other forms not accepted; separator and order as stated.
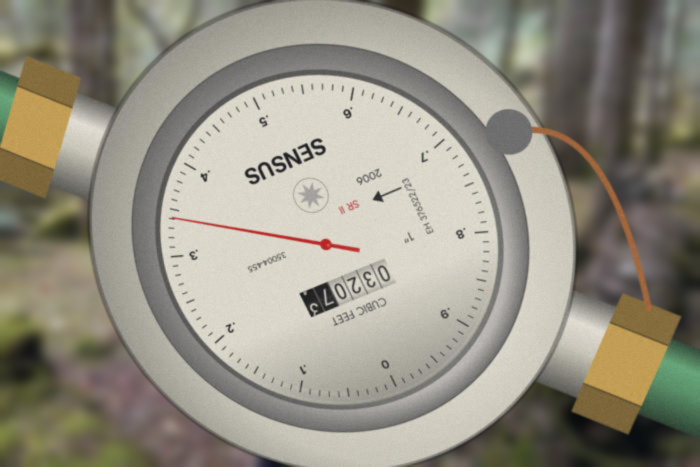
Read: 32073.34,ft³
